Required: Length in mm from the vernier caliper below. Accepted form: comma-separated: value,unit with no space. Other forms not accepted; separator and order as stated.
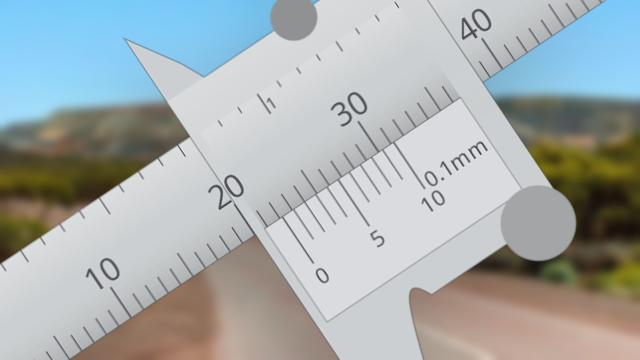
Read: 22.2,mm
